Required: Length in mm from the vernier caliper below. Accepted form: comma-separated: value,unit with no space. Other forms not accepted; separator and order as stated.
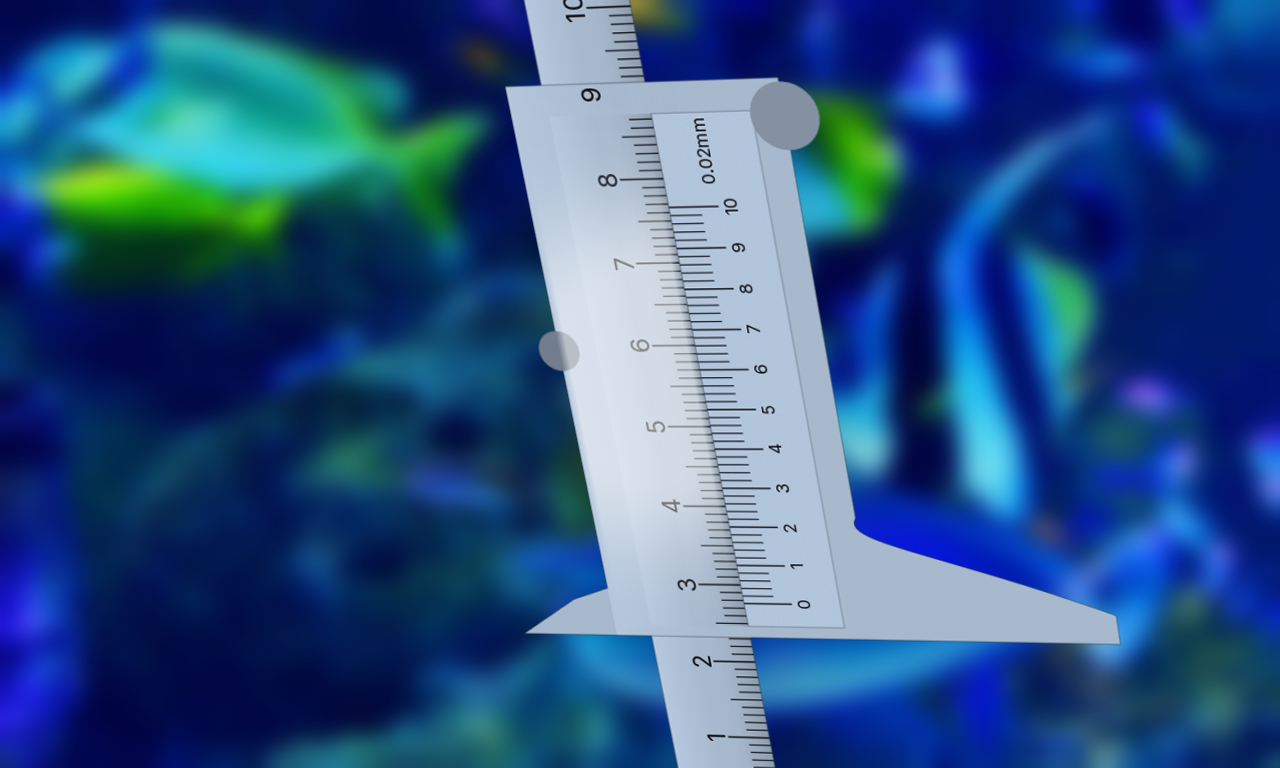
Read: 27.6,mm
